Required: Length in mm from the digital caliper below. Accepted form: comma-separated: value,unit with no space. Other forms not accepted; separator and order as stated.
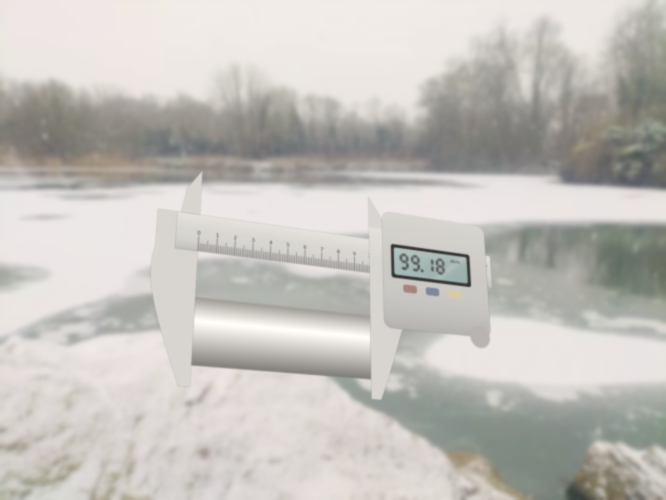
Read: 99.18,mm
